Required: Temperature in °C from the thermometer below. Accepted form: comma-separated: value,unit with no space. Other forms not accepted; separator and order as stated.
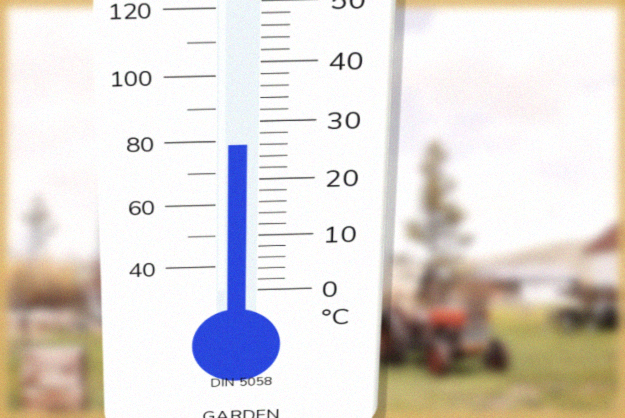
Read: 26,°C
